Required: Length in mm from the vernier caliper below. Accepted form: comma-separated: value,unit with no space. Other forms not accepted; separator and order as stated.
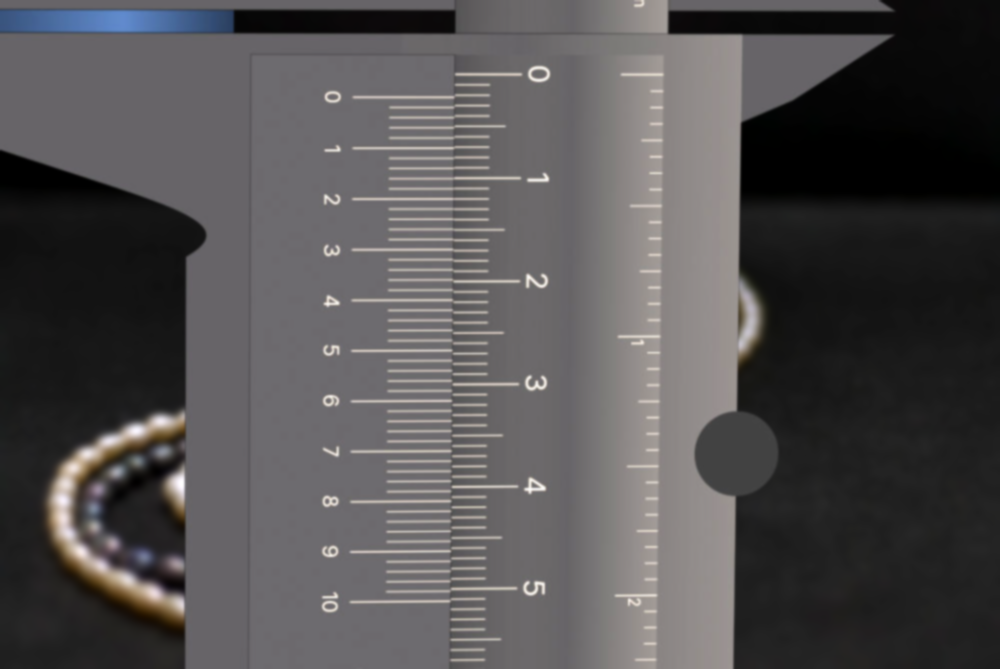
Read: 2.2,mm
